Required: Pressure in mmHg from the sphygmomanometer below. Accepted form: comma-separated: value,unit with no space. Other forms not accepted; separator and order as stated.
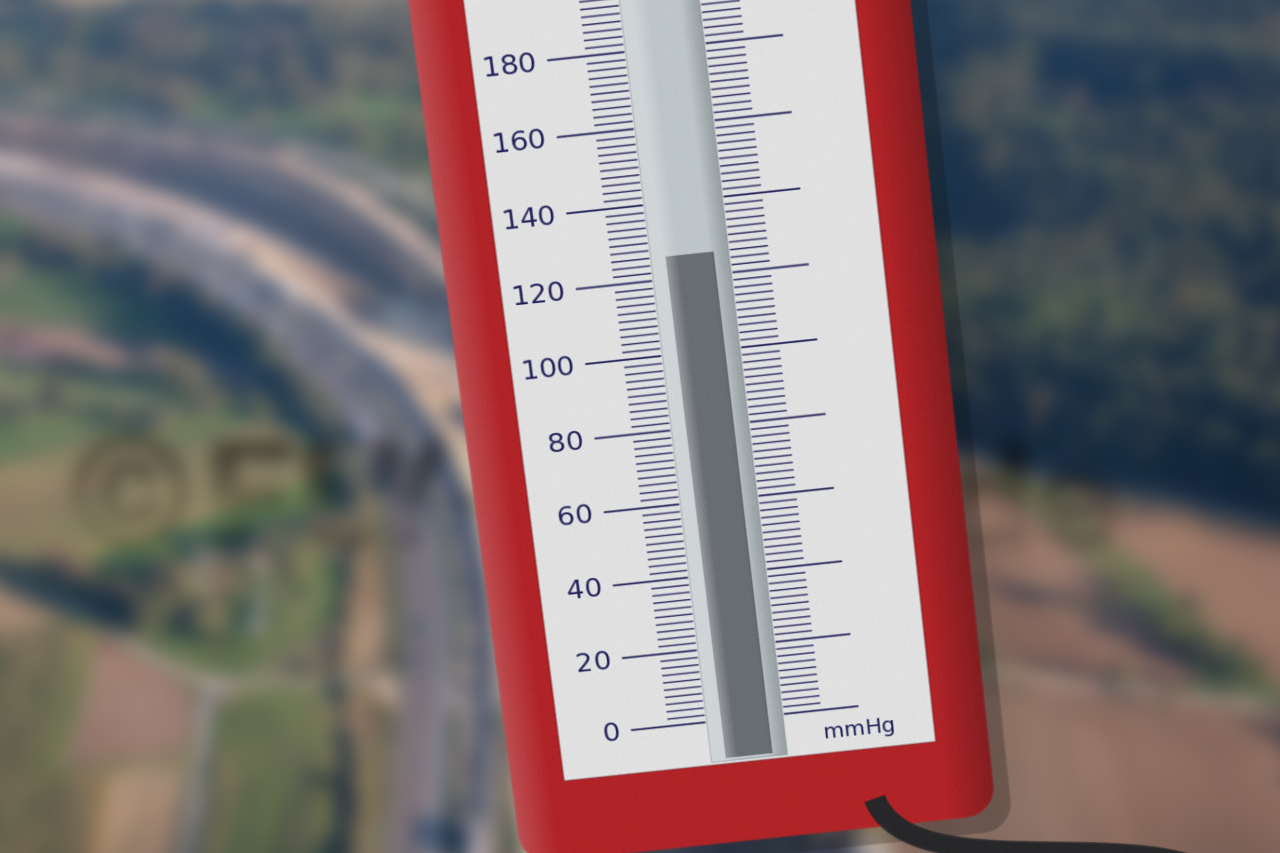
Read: 126,mmHg
